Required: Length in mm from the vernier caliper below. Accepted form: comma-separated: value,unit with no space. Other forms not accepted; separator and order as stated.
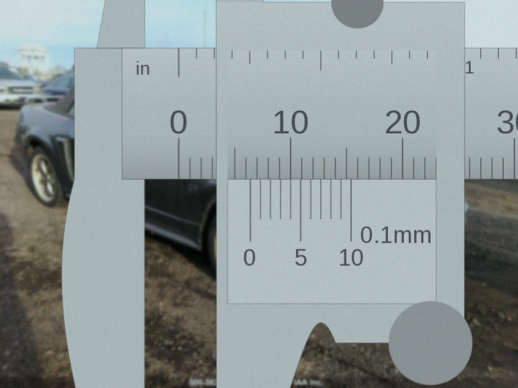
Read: 6.4,mm
